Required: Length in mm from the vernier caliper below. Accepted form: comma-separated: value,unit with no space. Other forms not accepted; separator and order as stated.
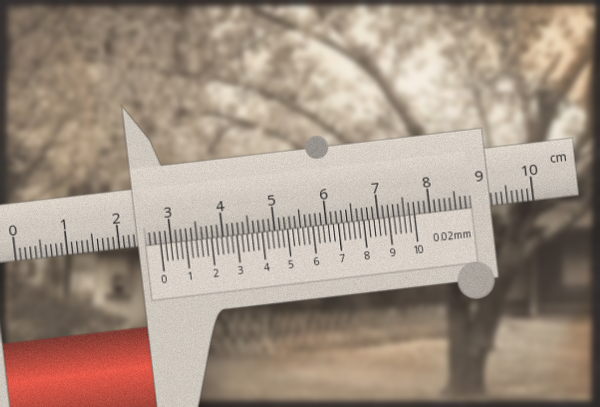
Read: 28.0,mm
